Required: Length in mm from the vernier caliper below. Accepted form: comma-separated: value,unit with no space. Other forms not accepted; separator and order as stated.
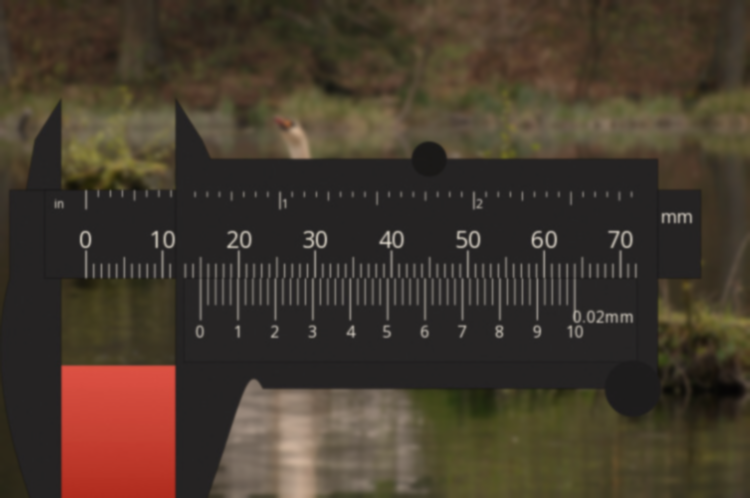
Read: 15.0,mm
